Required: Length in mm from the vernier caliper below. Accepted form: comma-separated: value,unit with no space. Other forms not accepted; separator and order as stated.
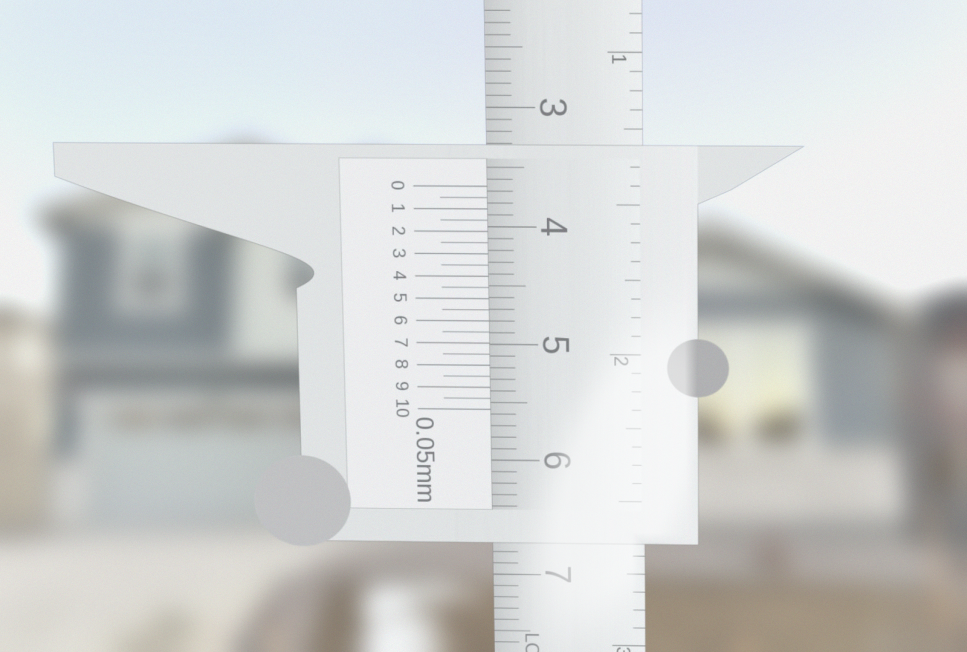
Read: 36.6,mm
